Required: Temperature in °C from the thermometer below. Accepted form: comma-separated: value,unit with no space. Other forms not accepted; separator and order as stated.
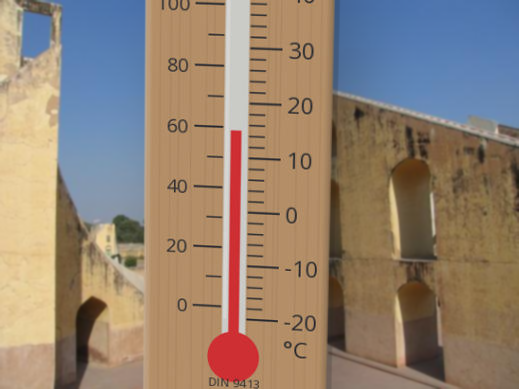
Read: 15,°C
